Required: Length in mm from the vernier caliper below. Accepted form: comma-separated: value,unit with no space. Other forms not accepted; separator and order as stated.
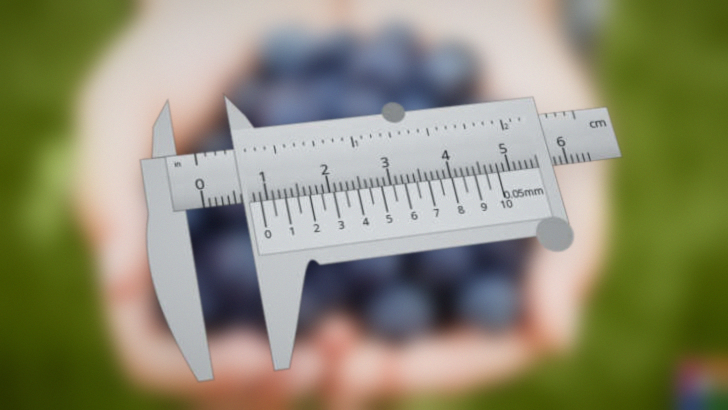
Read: 9.0,mm
